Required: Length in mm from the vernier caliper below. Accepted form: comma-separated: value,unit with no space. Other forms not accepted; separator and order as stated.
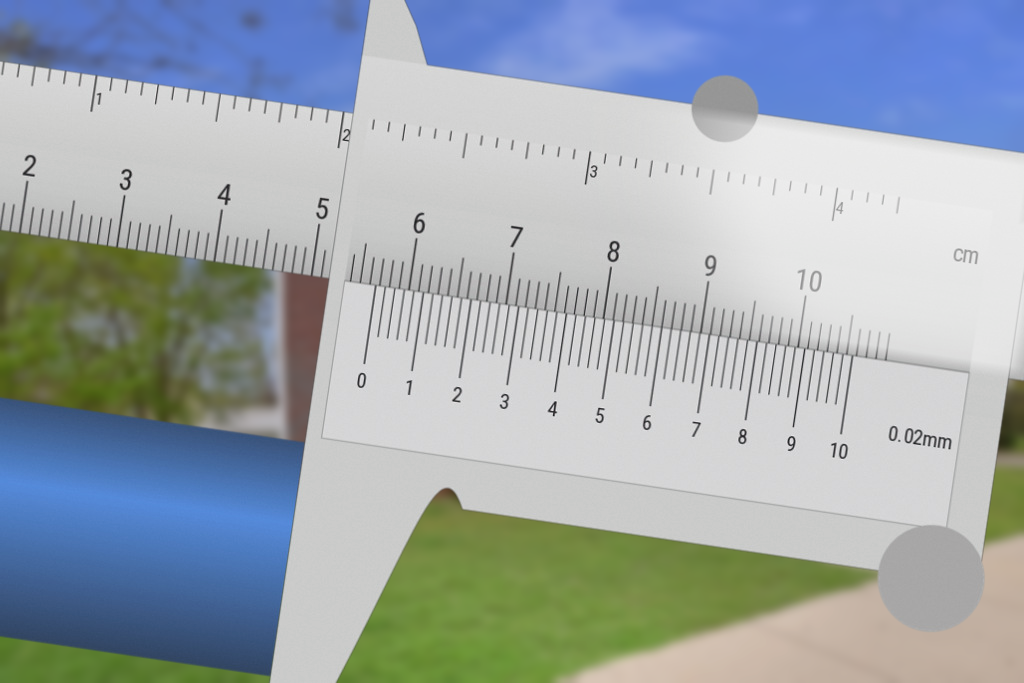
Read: 56.6,mm
